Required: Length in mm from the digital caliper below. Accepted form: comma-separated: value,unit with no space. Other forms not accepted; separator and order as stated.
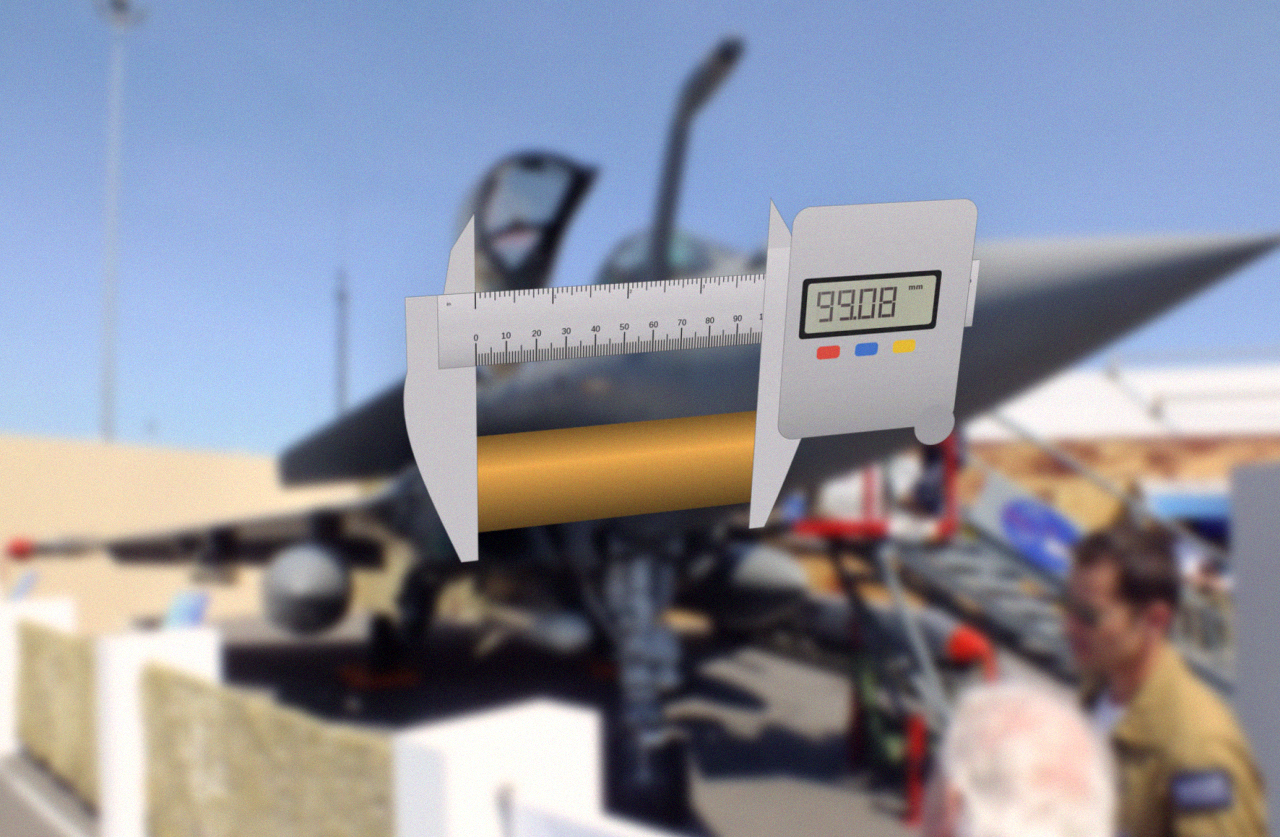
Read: 99.08,mm
